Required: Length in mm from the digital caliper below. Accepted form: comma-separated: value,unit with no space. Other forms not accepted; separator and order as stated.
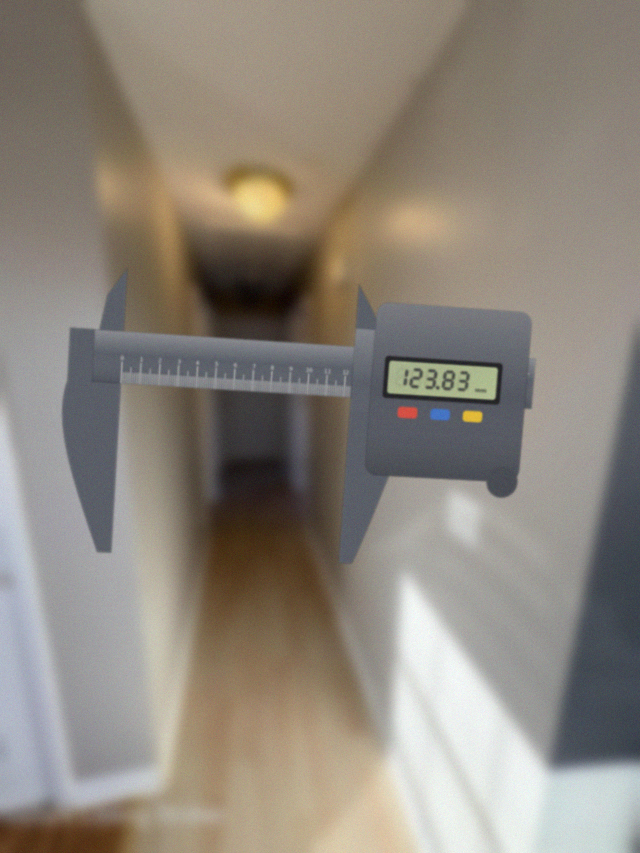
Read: 123.83,mm
